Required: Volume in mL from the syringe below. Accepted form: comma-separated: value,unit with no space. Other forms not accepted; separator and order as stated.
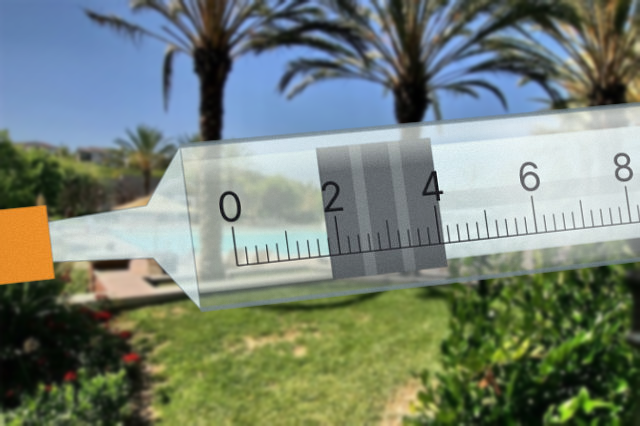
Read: 1.8,mL
